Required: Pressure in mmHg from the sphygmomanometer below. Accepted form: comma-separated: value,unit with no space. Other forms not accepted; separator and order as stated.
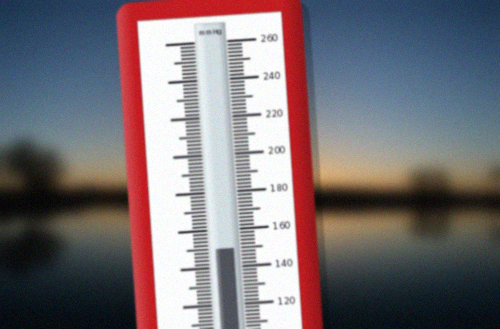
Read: 150,mmHg
